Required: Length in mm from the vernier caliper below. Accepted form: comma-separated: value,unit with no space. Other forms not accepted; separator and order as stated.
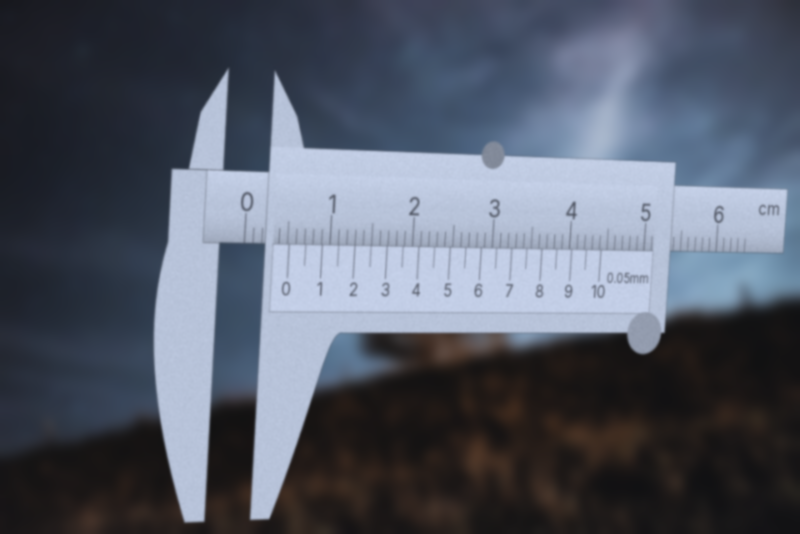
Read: 5.2,mm
